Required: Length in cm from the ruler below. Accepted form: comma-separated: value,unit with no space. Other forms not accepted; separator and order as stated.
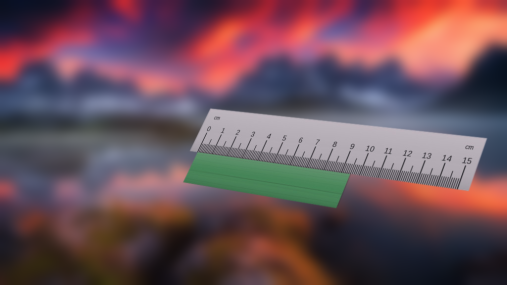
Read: 9.5,cm
